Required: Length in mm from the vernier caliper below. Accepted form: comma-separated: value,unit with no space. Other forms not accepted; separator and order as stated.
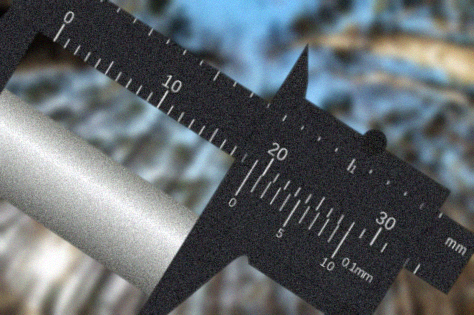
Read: 19.0,mm
